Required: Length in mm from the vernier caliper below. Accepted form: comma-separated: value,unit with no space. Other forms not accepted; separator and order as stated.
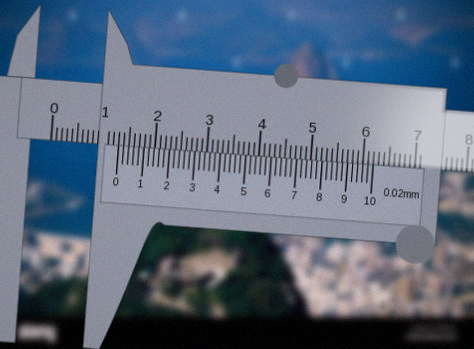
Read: 13.0,mm
